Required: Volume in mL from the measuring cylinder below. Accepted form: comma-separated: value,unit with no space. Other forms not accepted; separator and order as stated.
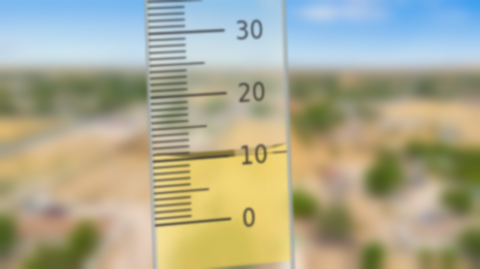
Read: 10,mL
